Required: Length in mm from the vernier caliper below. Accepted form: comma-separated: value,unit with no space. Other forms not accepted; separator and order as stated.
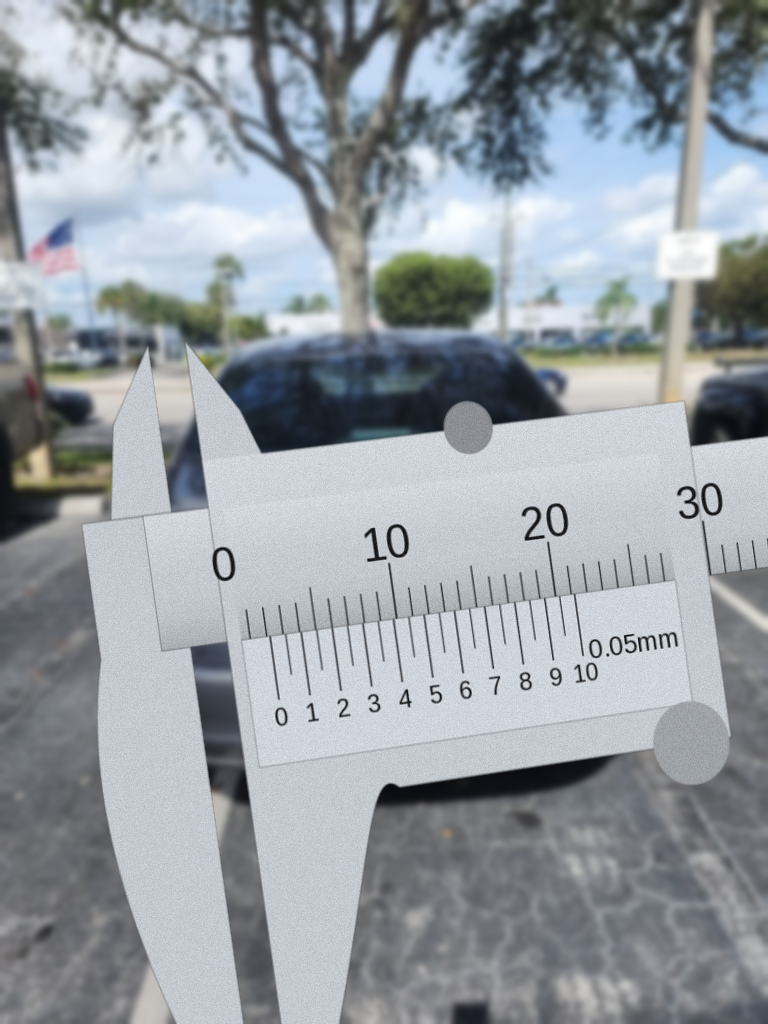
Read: 2.2,mm
